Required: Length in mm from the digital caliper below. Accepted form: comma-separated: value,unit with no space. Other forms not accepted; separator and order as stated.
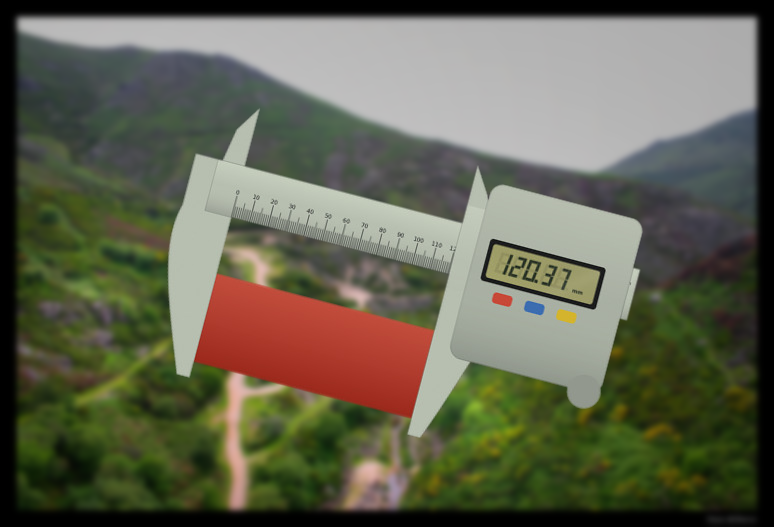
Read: 120.37,mm
